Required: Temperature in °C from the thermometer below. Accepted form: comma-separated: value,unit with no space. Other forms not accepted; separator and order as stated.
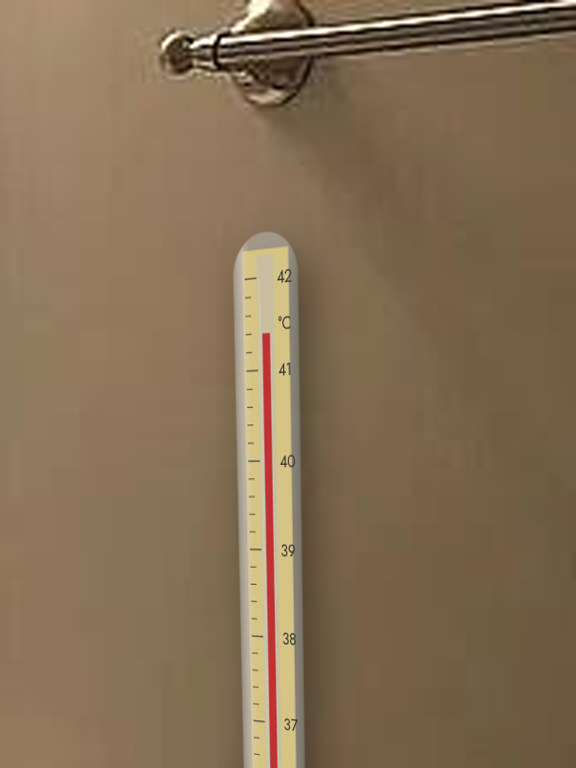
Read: 41.4,°C
